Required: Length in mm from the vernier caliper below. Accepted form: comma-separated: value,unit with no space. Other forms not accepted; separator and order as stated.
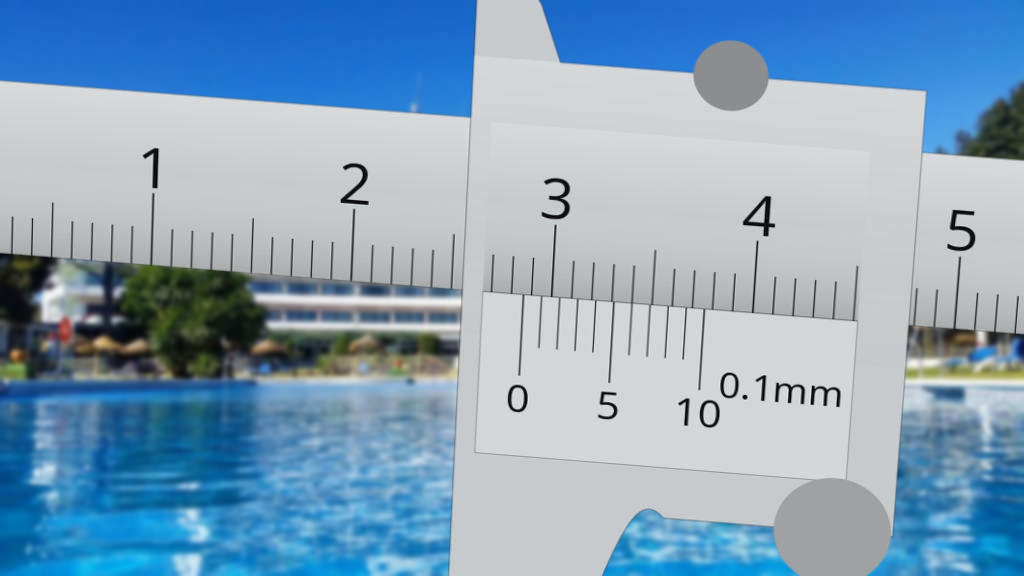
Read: 28.6,mm
